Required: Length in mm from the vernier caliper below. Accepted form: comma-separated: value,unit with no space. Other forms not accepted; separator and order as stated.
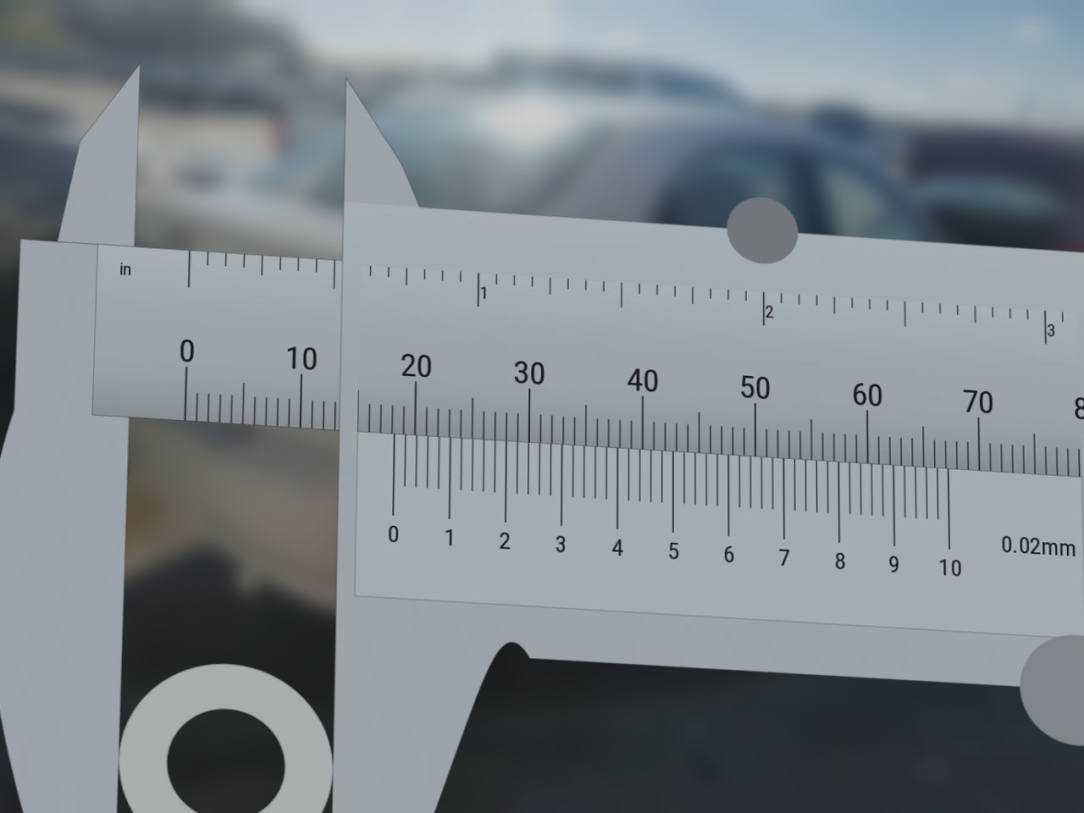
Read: 18.2,mm
